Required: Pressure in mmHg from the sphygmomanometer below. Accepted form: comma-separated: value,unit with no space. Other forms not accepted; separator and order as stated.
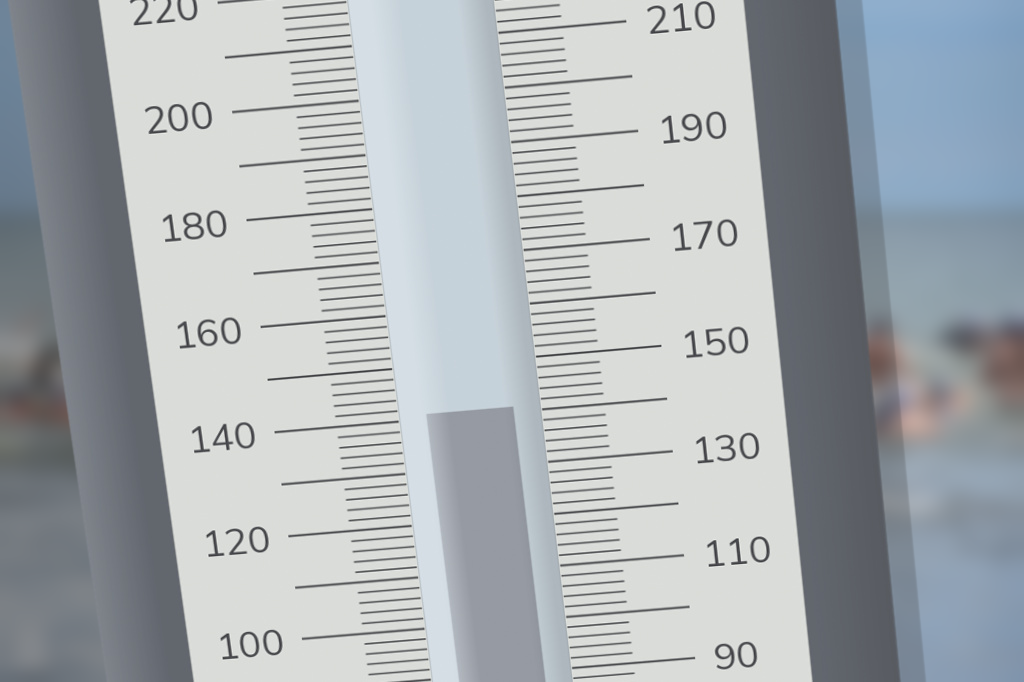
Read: 141,mmHg
